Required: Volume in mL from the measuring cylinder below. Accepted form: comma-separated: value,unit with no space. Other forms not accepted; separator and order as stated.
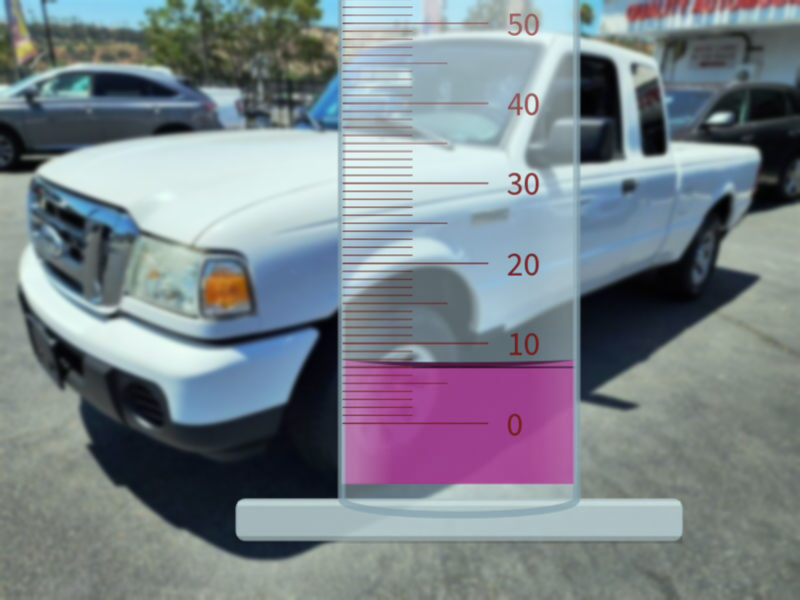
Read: 7,mL
